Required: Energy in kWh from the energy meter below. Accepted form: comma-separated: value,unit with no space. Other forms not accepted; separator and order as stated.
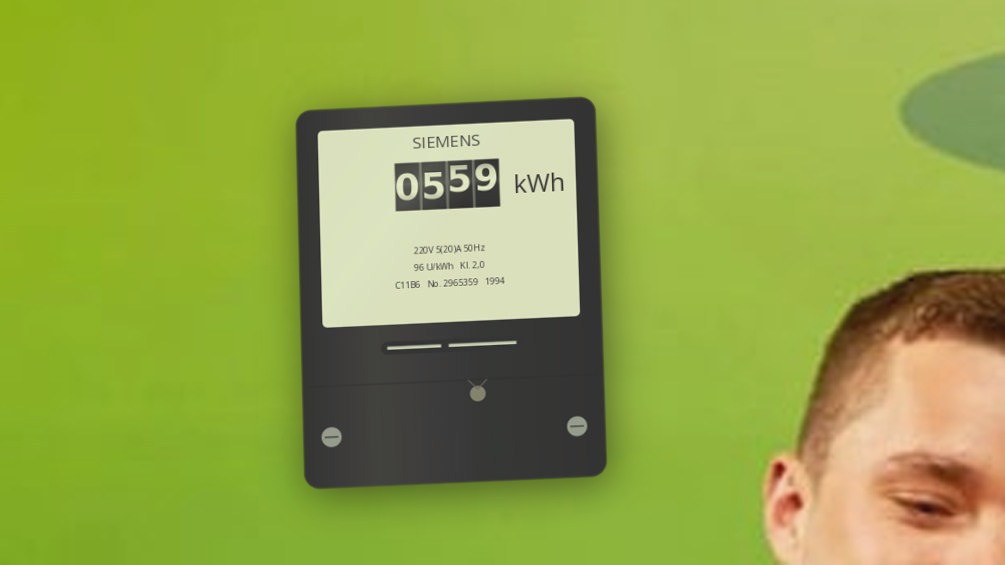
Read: 559,kWh
